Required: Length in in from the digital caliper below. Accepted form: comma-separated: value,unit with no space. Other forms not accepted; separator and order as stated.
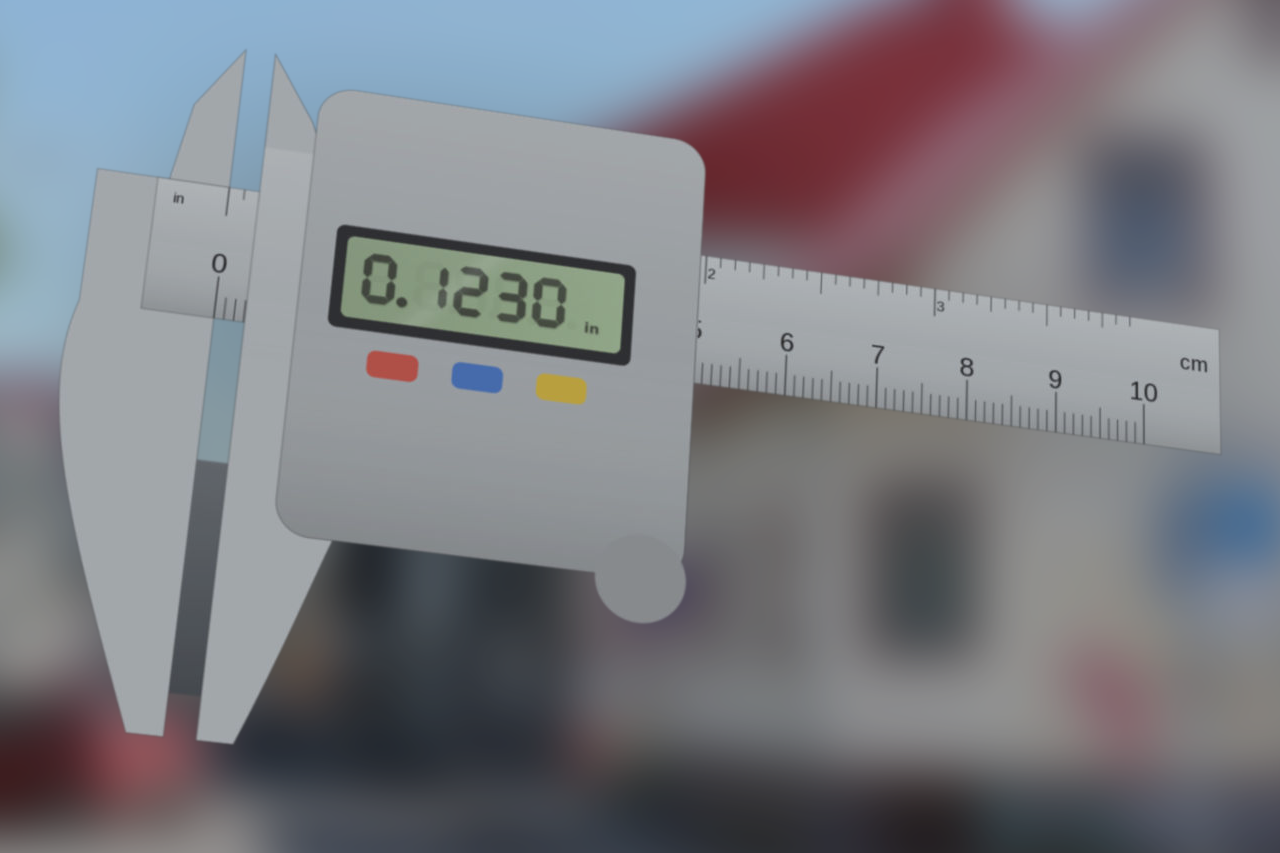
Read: 0.1230,in
